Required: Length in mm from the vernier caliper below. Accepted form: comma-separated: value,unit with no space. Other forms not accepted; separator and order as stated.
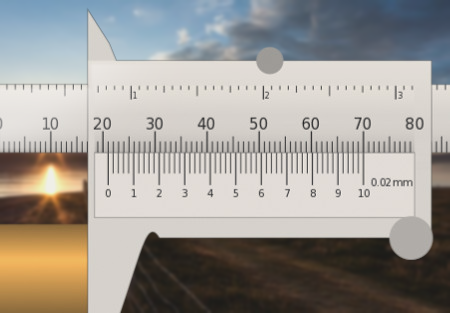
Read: 21.0,mm
